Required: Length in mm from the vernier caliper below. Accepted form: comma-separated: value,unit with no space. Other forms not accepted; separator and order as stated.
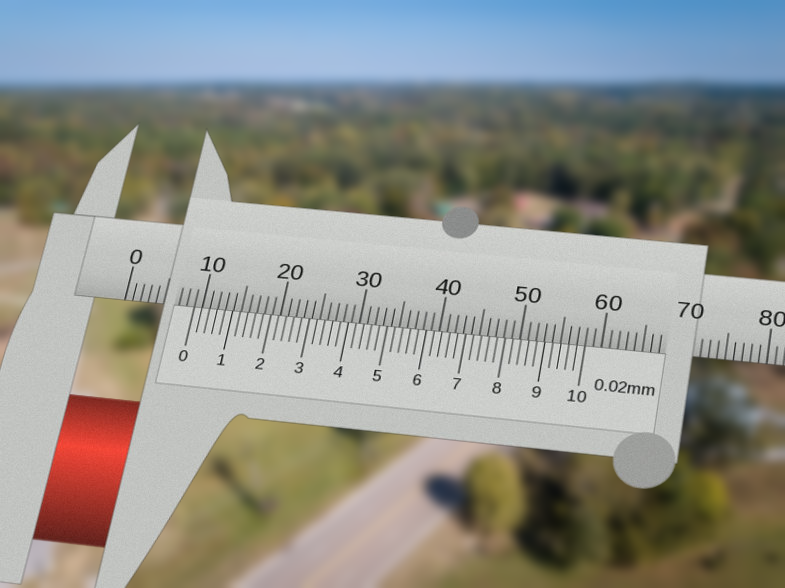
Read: 9.0,mm
